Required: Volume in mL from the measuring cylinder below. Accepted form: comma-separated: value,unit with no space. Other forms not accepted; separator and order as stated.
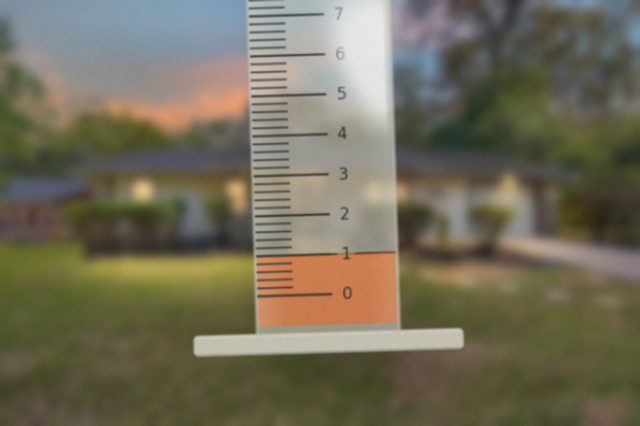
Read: 1,mL
